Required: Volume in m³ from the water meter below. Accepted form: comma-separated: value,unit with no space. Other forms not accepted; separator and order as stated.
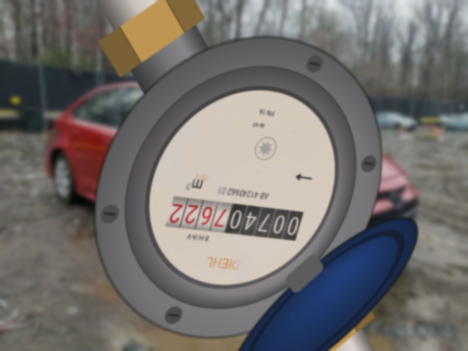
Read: 740.7622,m³
